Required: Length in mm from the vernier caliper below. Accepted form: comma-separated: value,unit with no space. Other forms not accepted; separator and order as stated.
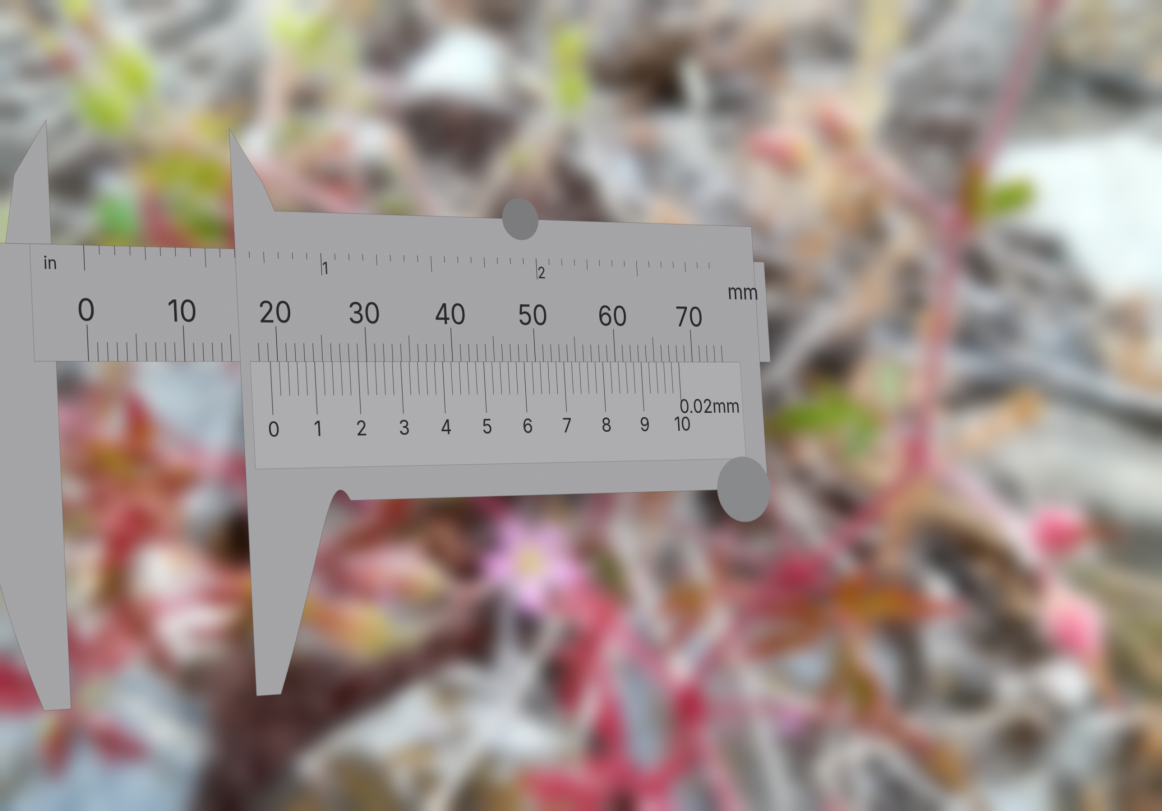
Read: 19.2,mm
